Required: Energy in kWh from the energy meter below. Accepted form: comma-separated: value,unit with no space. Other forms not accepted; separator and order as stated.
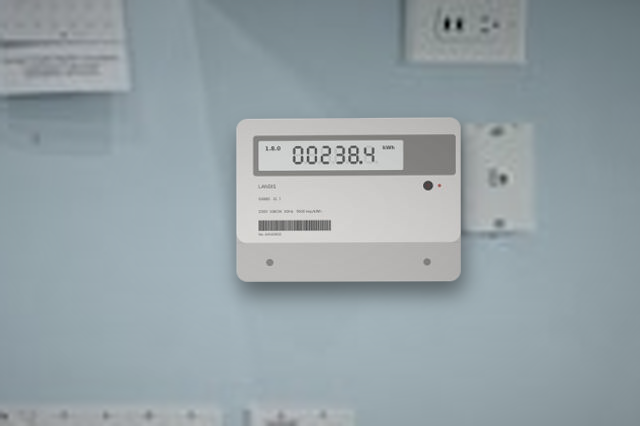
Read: 238.4,kWh
